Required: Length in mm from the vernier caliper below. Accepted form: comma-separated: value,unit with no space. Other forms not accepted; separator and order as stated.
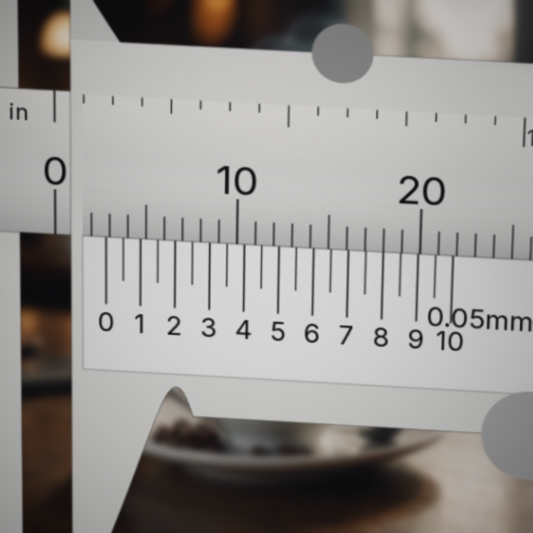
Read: 2.8,mm
